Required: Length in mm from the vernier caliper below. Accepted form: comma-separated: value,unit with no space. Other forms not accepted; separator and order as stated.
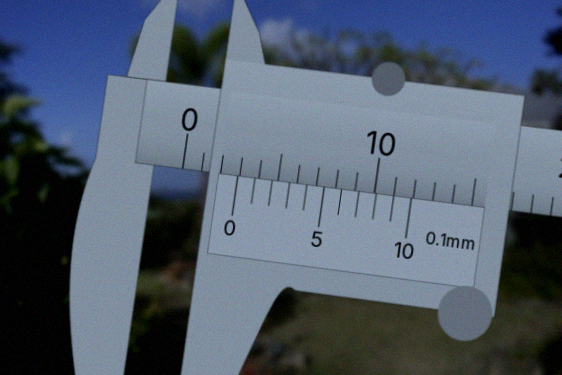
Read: 2.9,mm
